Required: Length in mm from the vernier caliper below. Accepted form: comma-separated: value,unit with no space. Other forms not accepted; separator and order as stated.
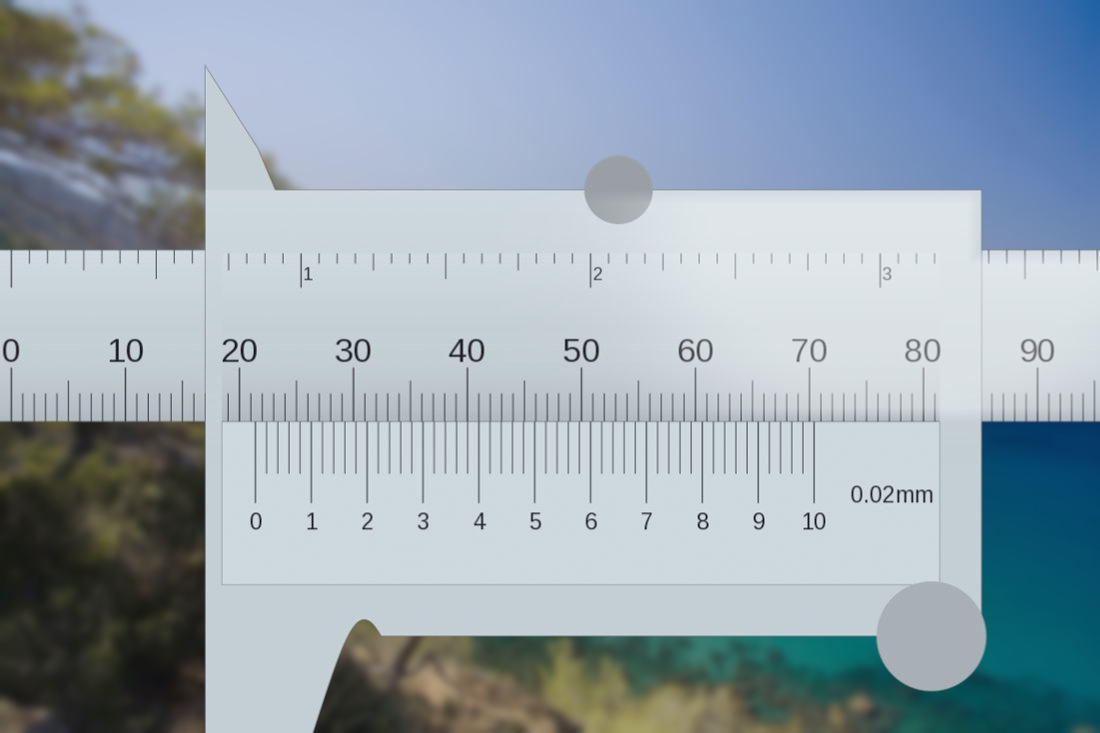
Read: 21.4,mm
